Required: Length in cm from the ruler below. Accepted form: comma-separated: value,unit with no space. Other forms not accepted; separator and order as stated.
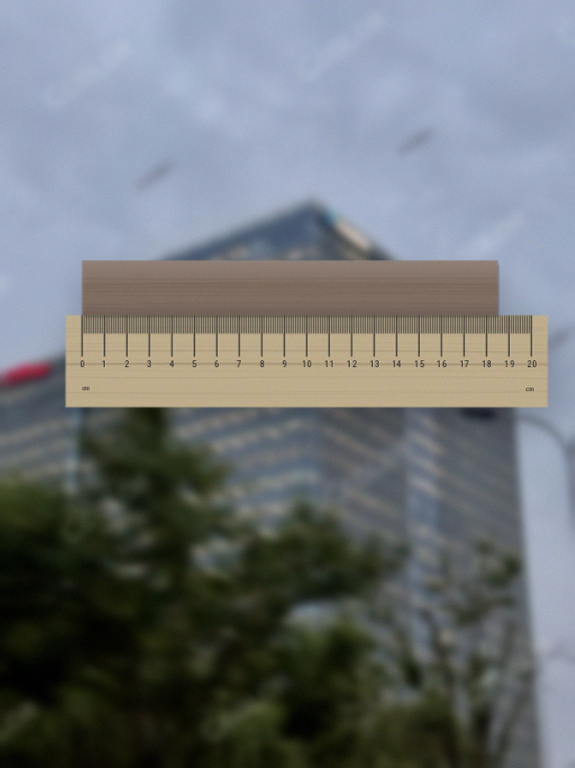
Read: 18.5,cm
